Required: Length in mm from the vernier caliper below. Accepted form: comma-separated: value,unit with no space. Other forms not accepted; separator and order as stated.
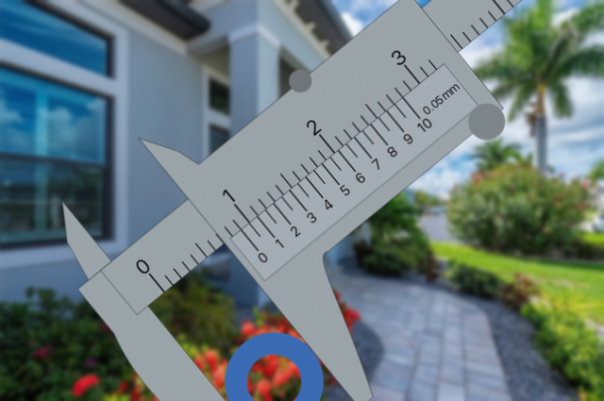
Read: 9.0,mm
